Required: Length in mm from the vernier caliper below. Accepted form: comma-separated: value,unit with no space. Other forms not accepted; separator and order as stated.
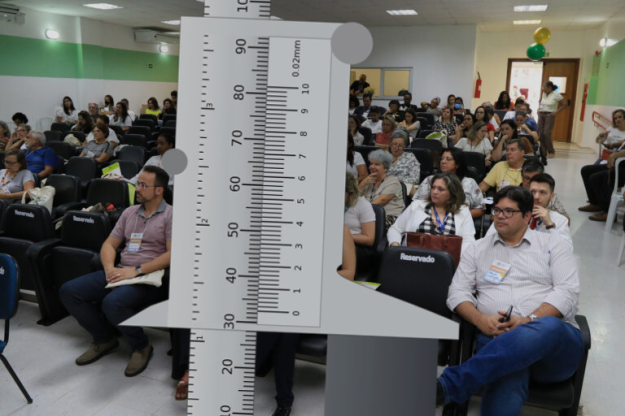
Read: 32.5,mm
